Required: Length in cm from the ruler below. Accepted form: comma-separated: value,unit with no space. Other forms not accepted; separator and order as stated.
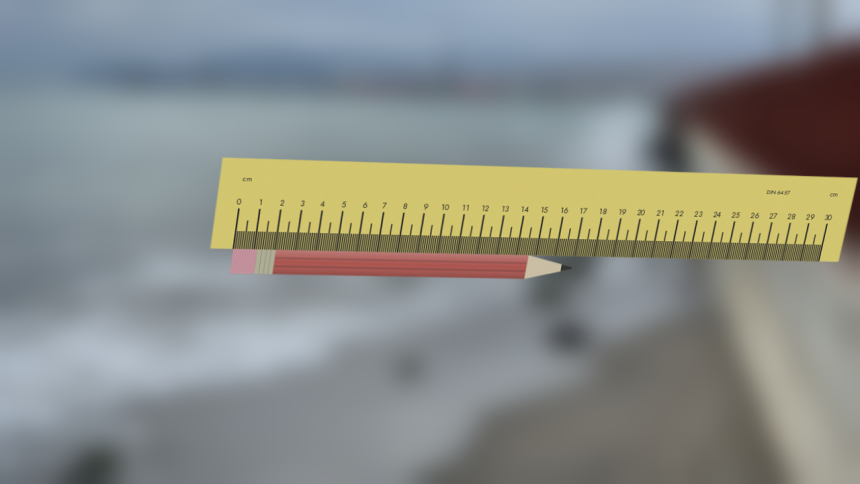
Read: 17,cm
